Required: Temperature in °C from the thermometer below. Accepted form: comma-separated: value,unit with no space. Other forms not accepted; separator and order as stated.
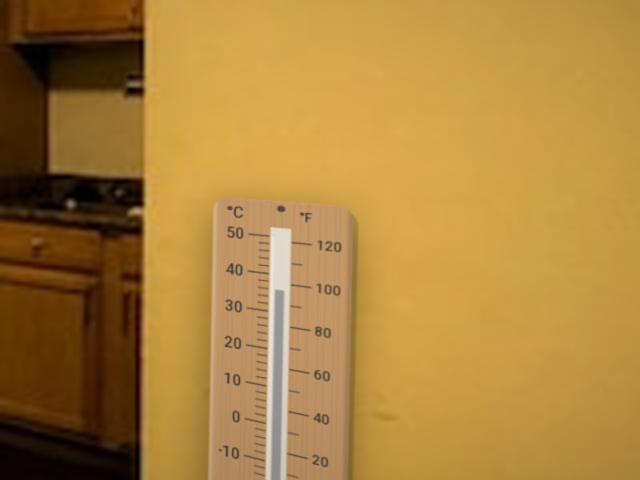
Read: 36,°C
